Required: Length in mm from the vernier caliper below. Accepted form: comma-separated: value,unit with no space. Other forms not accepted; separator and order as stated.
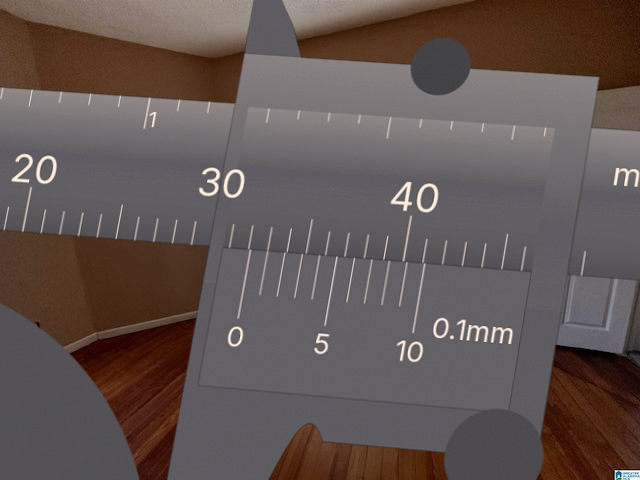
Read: 32.1,mm
